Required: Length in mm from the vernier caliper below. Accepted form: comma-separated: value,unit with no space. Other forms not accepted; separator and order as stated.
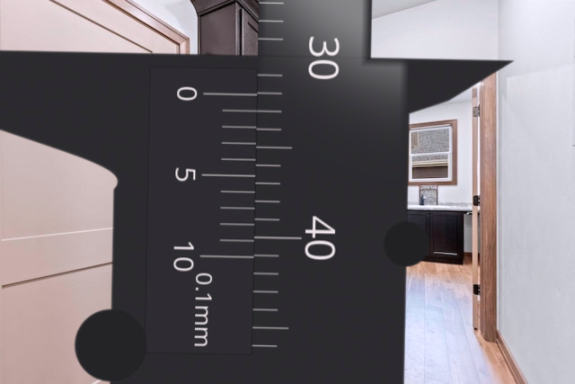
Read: 32.1,mm
